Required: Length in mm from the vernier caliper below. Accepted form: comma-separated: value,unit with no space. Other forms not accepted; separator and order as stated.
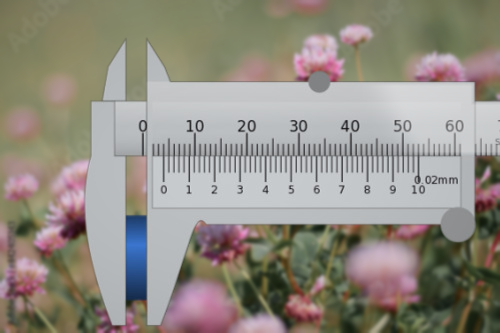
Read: 4.0,mm
